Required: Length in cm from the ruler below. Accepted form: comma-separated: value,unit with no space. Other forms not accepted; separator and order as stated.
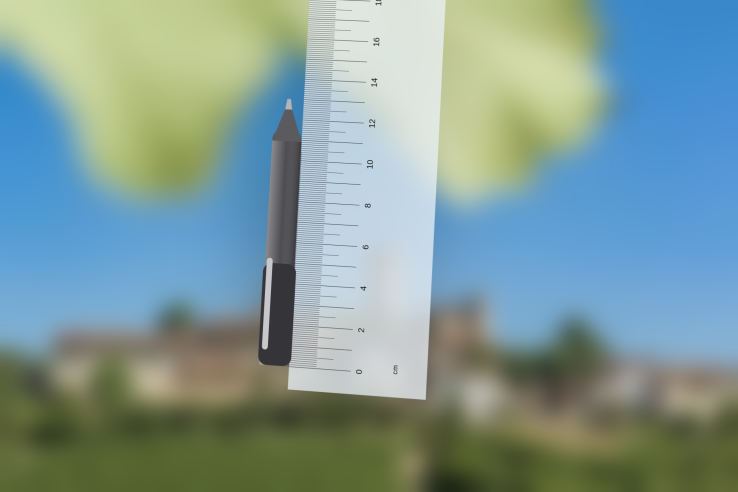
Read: 13,cm
